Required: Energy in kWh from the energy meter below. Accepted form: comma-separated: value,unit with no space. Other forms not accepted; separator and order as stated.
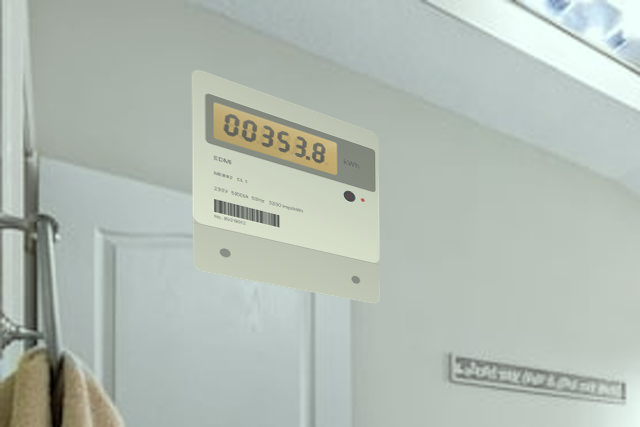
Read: 353.8,kWh
